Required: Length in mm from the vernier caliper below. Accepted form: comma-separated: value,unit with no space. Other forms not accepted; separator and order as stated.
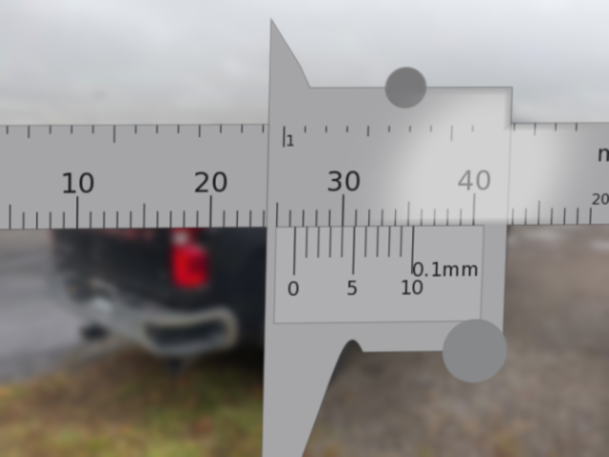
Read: 26.4,mm
